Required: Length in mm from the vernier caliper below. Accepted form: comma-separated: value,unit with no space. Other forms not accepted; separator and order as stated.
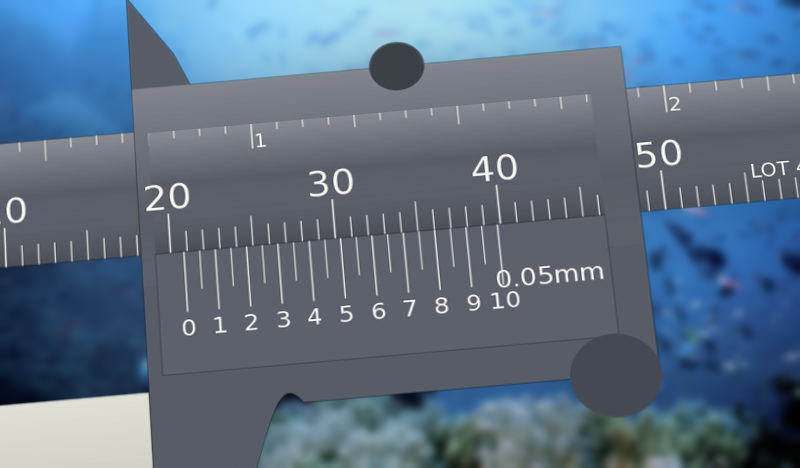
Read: 20.8,mm
